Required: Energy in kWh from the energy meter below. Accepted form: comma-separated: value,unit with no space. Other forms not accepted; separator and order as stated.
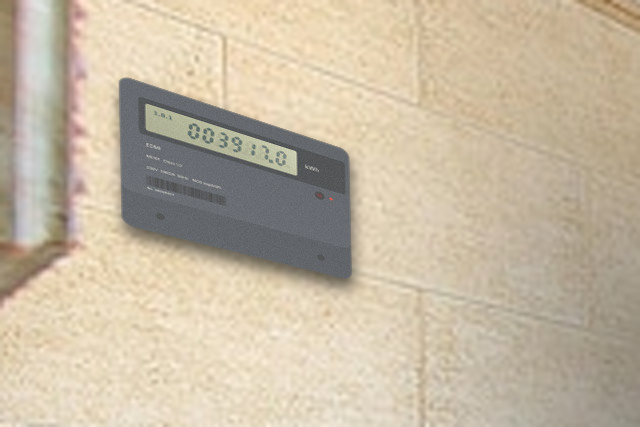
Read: 3917.0,kWh
